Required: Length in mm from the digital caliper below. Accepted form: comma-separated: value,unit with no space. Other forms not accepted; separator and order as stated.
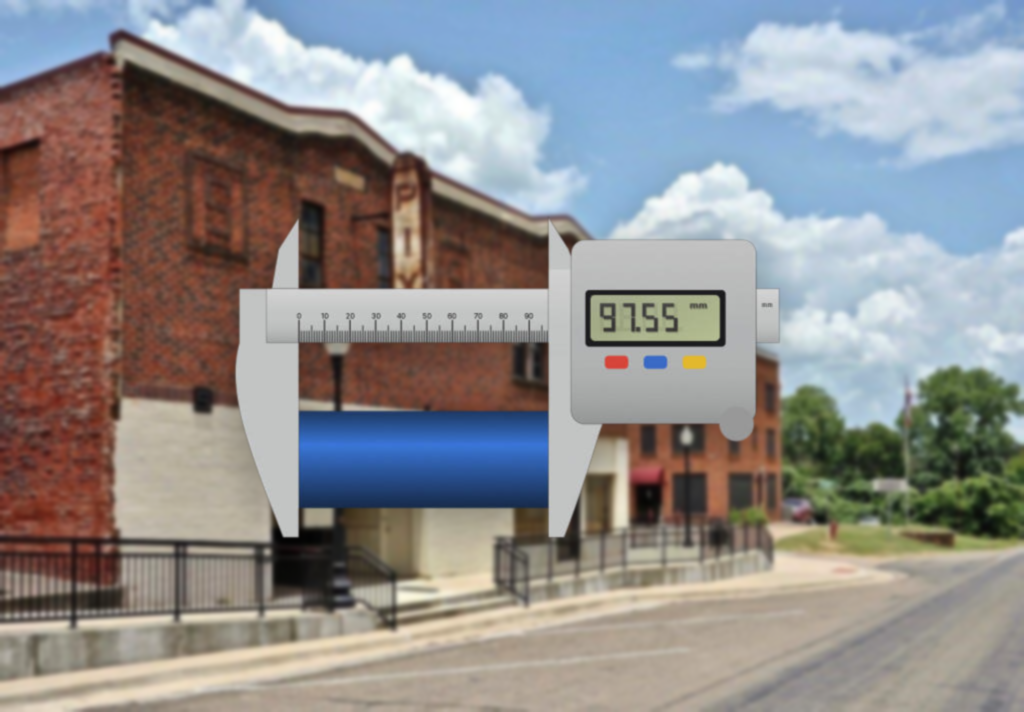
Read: 97.55,mm
